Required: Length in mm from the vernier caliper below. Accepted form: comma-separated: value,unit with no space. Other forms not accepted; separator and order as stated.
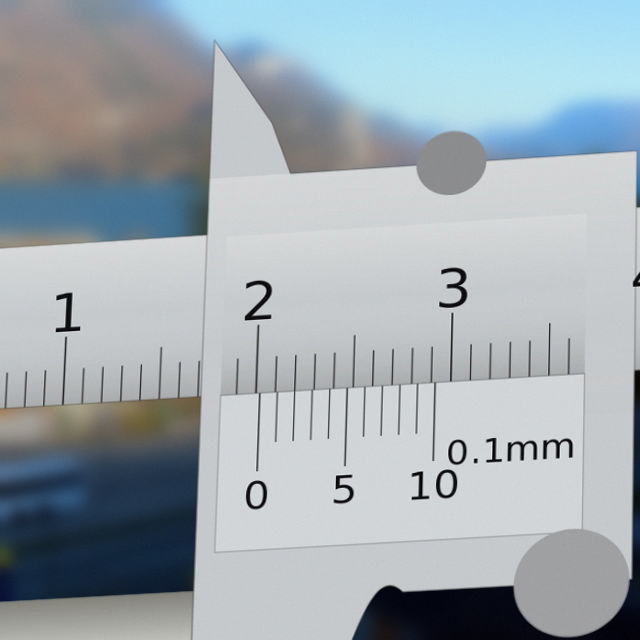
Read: 20.2,mm
